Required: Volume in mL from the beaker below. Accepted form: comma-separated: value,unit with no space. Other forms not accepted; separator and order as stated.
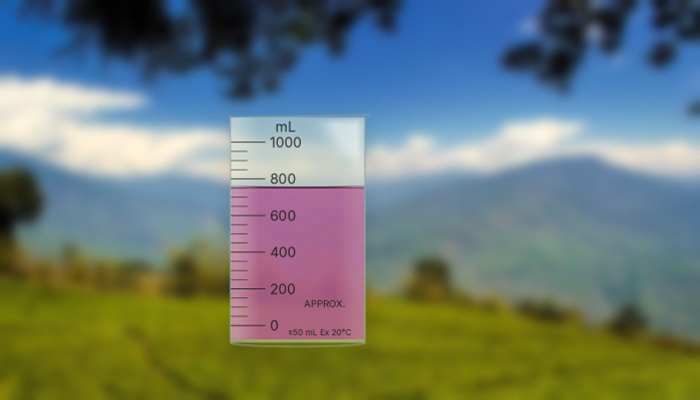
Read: 750,mL
